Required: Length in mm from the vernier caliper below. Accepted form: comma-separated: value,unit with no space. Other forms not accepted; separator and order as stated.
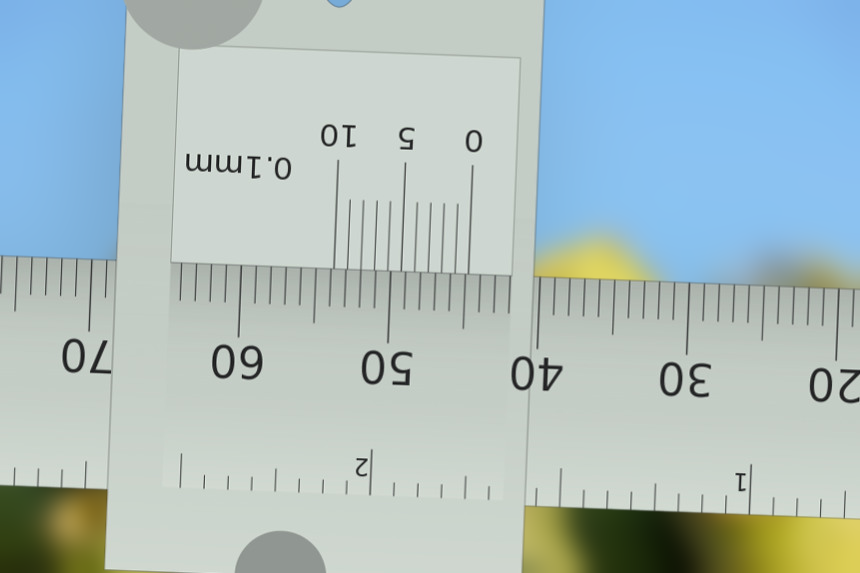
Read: 44.8,mm
